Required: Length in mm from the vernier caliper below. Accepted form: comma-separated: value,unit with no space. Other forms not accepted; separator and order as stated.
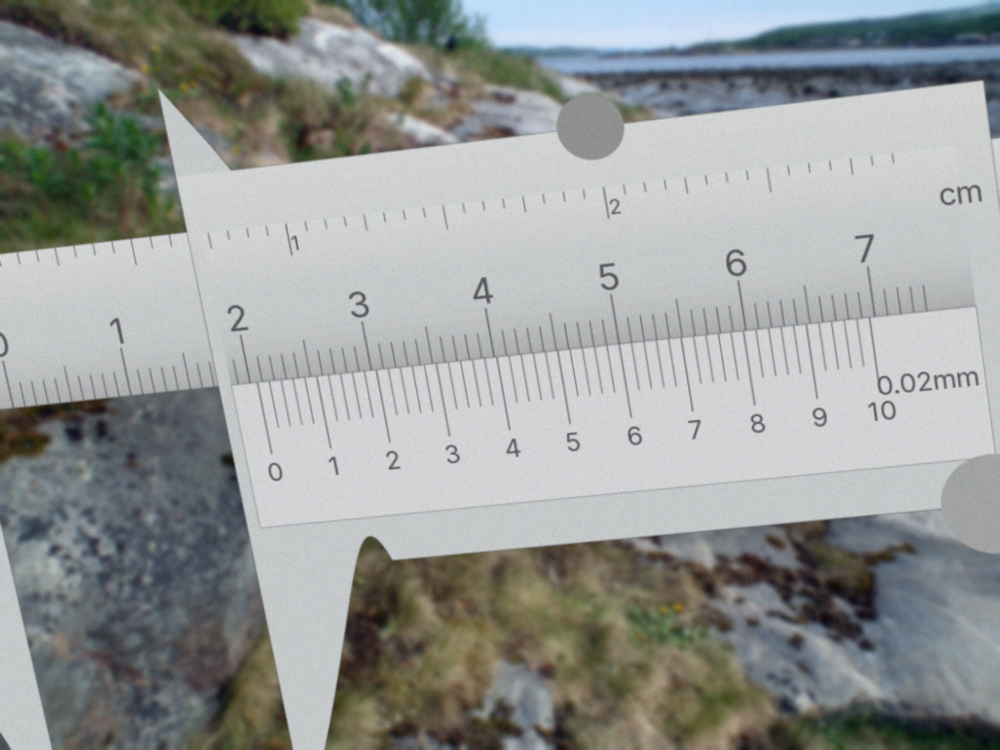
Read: 20.6,mm
